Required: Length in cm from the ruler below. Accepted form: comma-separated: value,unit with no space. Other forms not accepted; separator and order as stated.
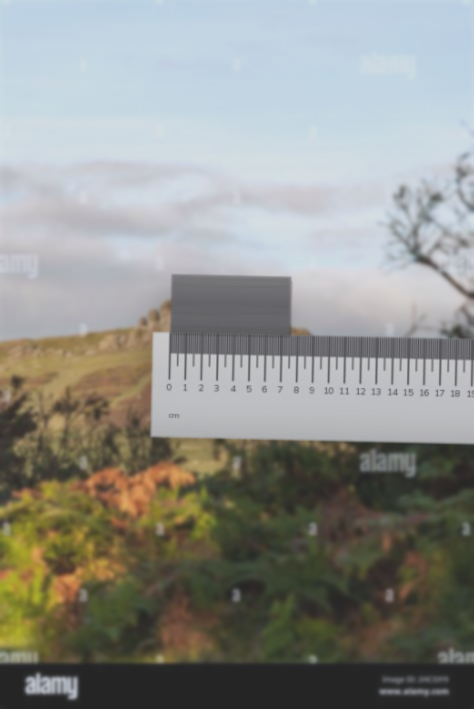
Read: 7.5,cm
